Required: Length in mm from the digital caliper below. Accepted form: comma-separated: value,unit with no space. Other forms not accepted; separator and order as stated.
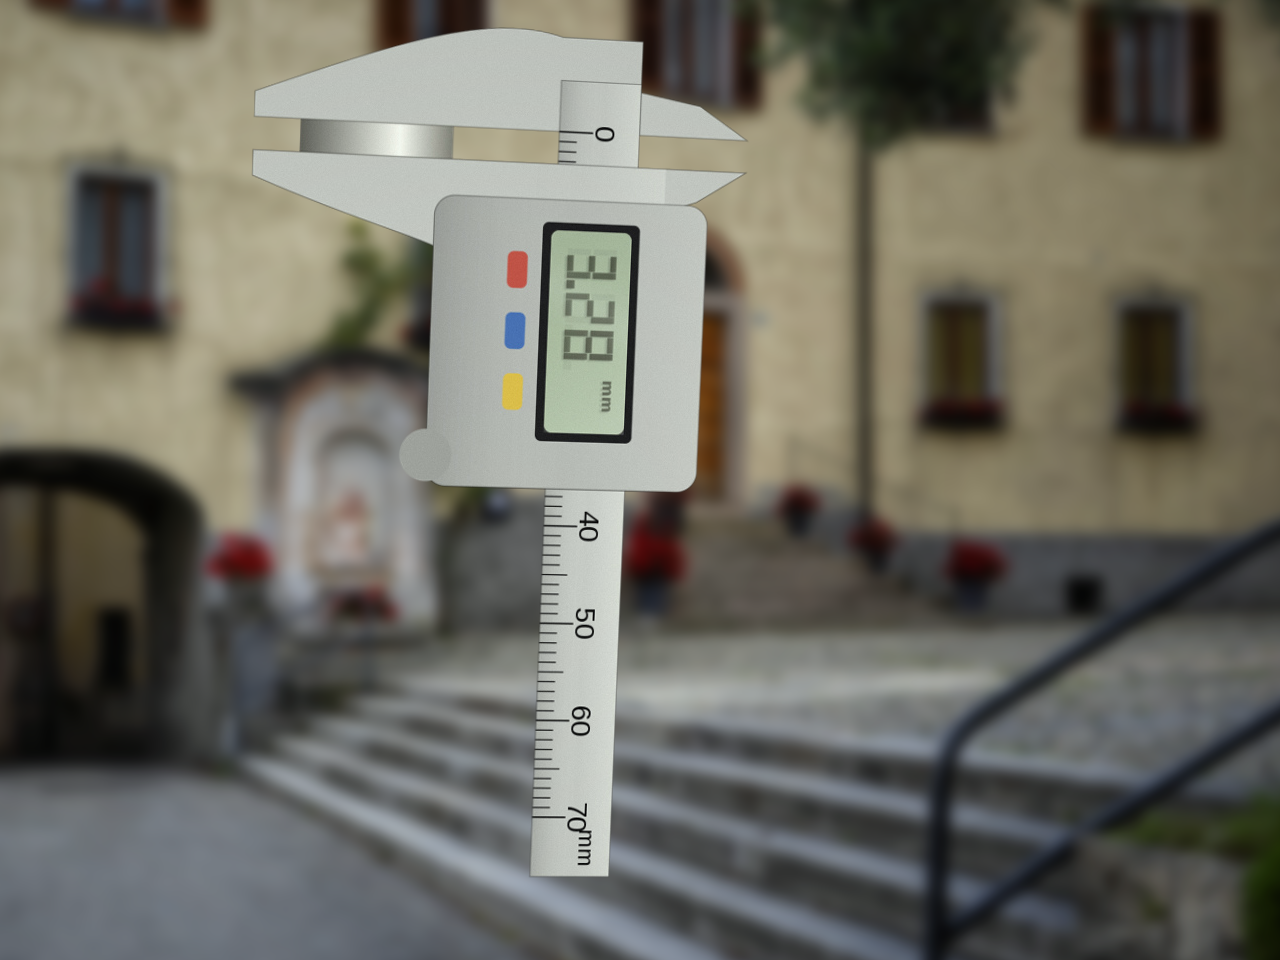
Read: 3.28,mm
